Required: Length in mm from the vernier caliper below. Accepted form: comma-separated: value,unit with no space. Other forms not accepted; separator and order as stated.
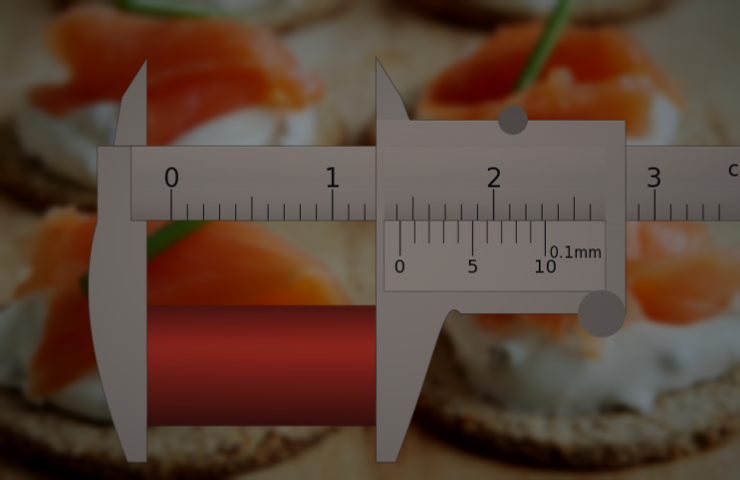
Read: 14.2,mm
